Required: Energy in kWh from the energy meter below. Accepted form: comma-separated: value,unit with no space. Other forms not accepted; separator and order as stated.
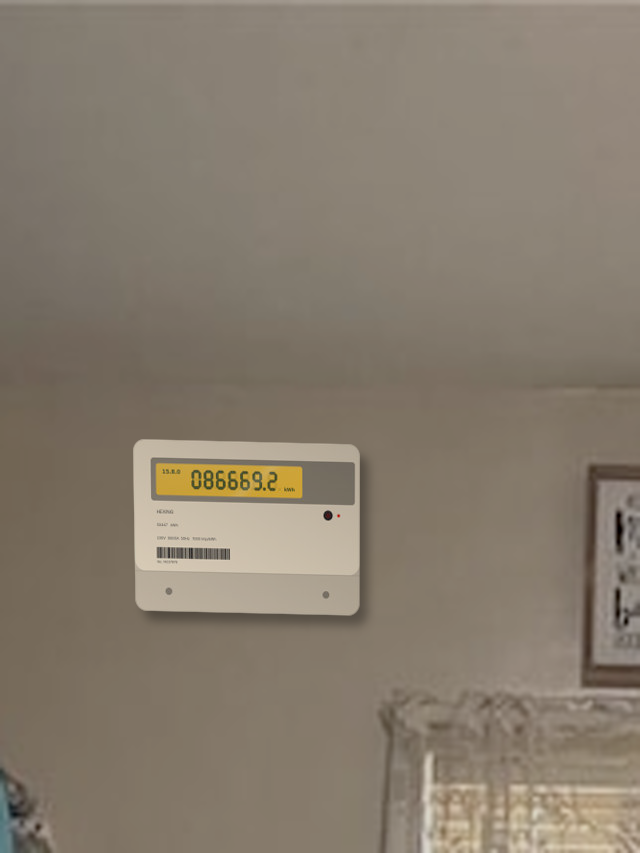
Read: 86669.2,kWh
